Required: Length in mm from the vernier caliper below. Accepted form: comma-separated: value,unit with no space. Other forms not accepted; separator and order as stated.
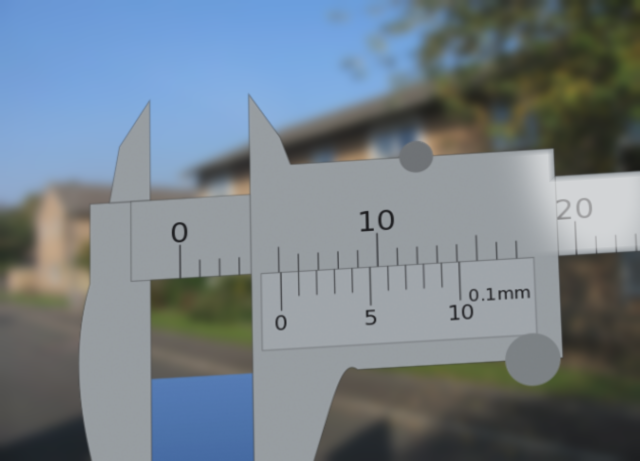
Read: 5.1,mm
